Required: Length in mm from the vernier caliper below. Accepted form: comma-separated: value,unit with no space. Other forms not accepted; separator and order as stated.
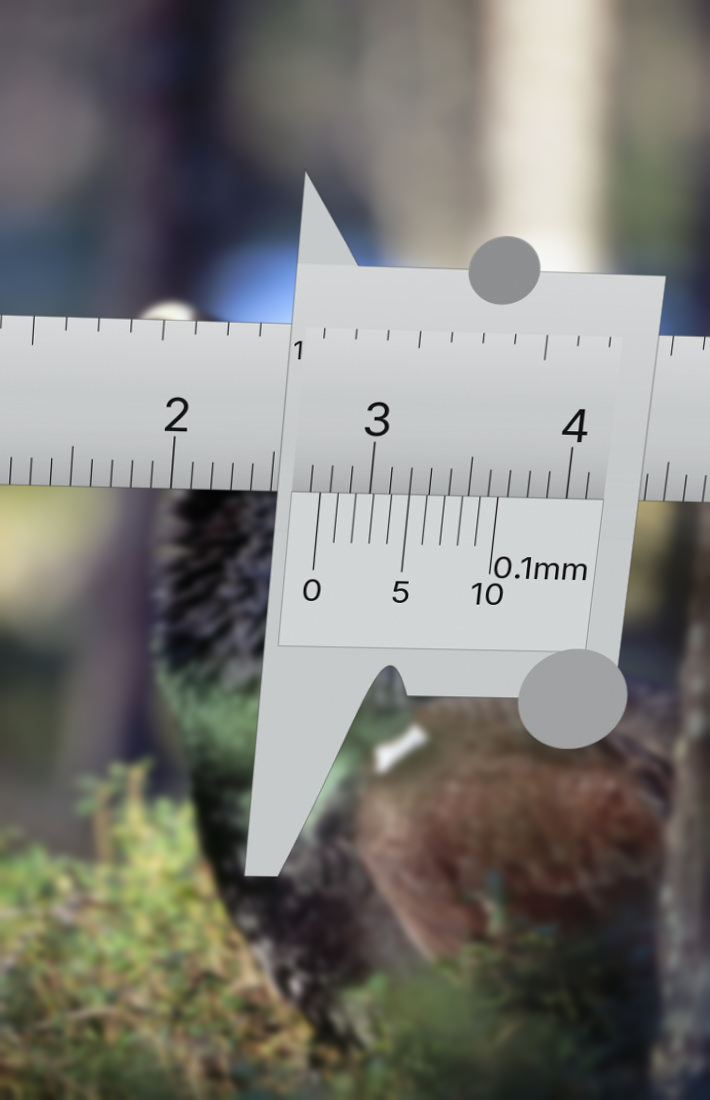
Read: 27.5,mm
